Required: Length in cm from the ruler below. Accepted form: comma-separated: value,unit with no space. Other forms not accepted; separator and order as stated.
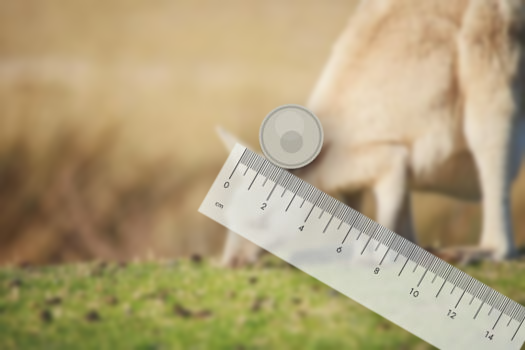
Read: 3,cm
